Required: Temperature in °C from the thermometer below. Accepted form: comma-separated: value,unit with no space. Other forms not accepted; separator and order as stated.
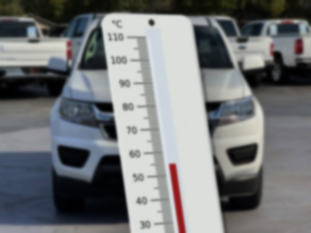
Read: 55,°C
